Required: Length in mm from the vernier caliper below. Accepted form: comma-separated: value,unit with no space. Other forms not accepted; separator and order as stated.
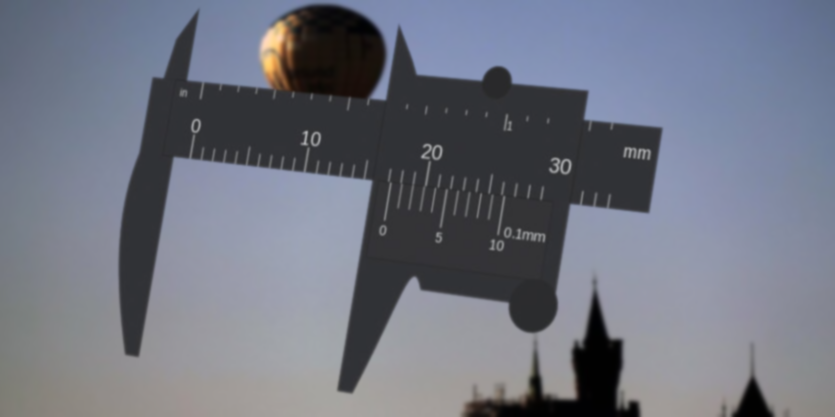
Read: 17.2,mm
